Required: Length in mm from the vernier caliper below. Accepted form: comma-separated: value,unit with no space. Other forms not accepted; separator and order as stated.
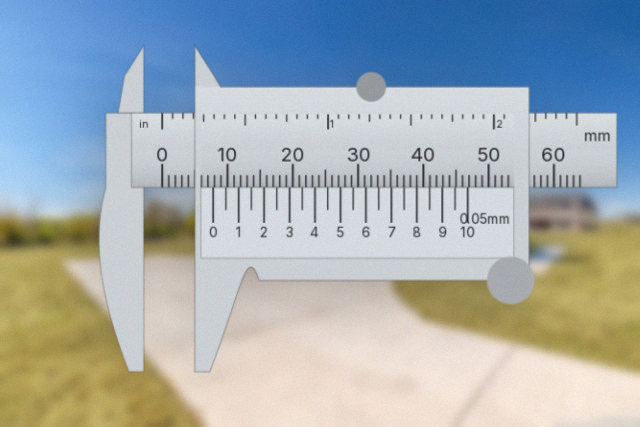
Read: 7.8,mm
